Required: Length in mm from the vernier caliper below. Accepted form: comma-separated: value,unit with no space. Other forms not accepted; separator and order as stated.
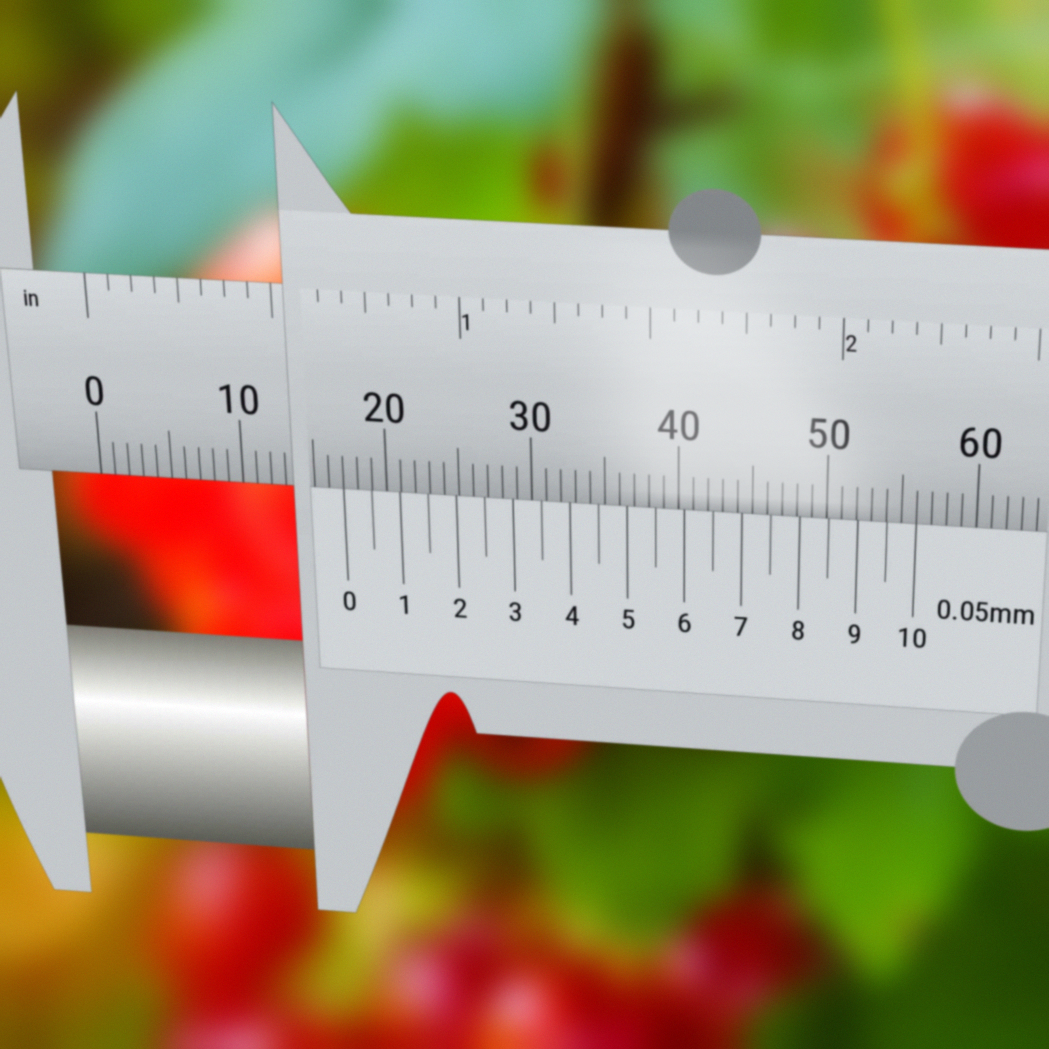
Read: 17.0,mm
